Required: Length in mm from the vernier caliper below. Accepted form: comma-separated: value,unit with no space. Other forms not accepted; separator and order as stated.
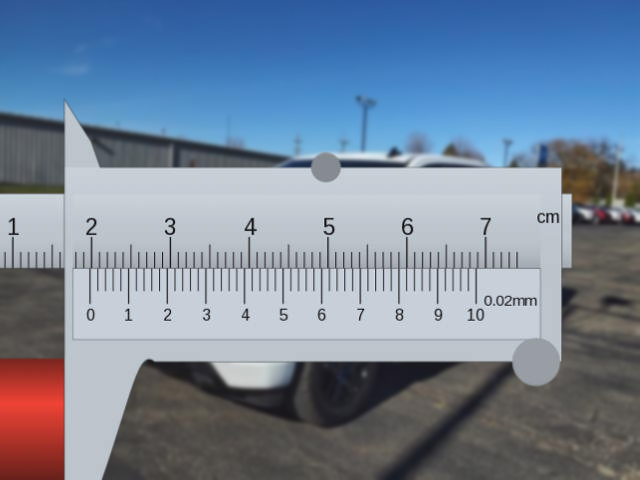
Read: 19.8,mm
